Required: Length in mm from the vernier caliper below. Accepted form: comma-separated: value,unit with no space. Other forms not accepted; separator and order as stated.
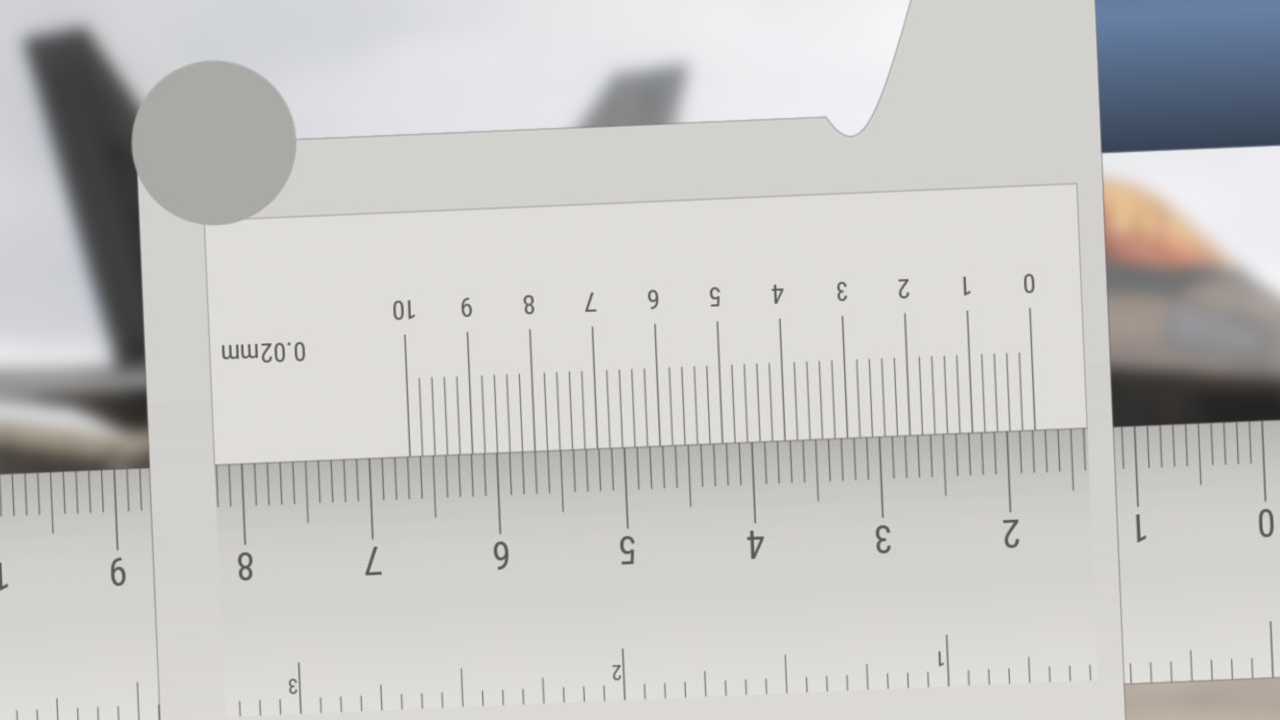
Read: 17.8,mm
